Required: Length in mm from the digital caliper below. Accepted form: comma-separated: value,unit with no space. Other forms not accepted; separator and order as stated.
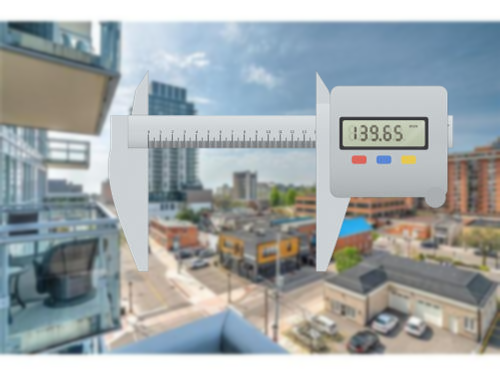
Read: 139.65,mm
